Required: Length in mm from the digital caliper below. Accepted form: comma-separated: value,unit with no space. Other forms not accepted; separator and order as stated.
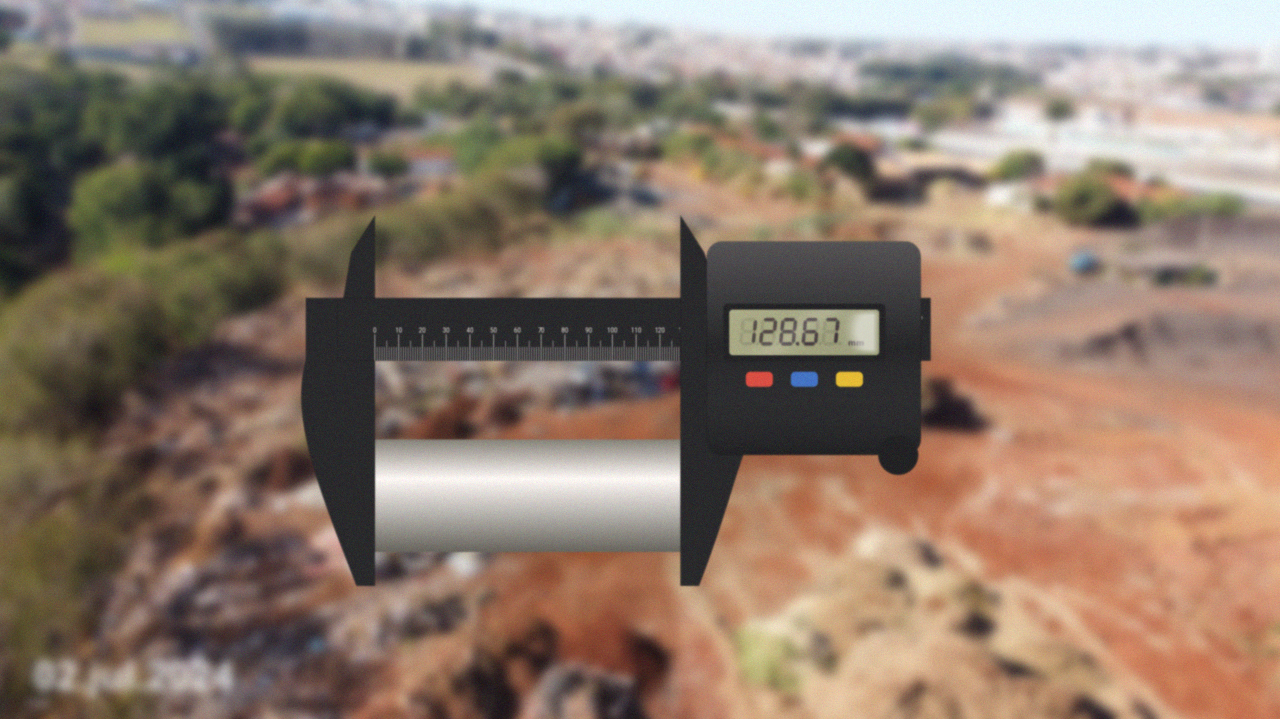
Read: 128.67,mm
